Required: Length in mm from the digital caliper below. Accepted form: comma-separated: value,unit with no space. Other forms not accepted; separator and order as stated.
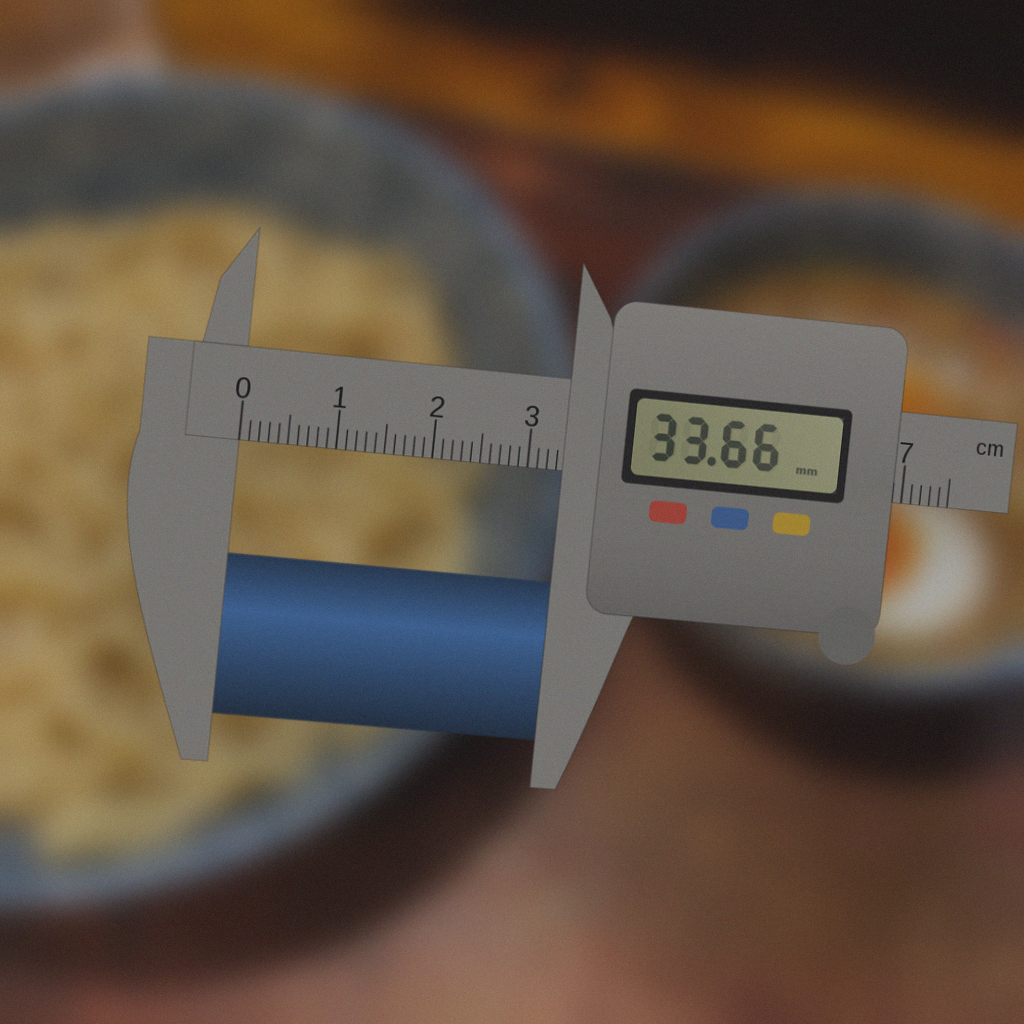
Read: 33.66,mm
